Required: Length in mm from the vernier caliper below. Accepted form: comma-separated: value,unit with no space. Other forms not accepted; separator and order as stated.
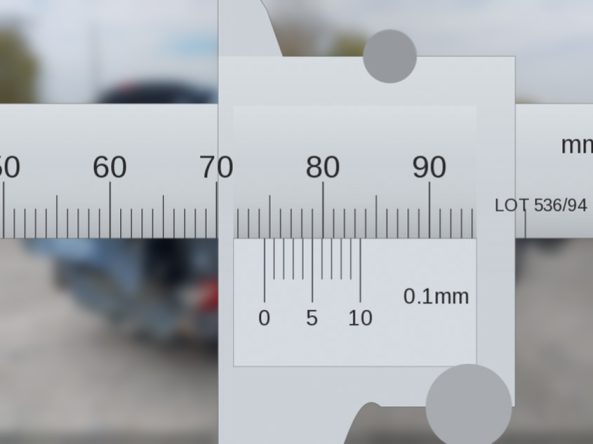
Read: 74.5,mm
